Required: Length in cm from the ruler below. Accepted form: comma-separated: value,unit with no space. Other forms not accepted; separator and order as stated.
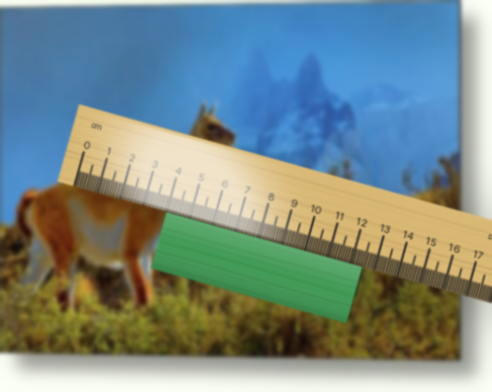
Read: 8.5,cm
